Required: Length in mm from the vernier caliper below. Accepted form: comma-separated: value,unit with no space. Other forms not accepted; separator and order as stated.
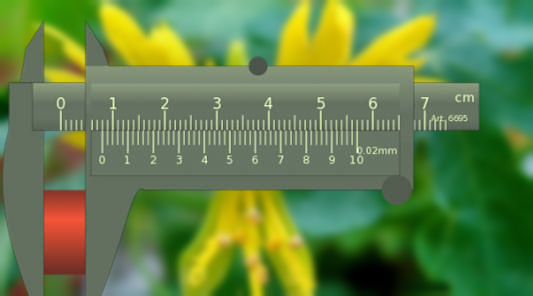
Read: 8.0,mm
